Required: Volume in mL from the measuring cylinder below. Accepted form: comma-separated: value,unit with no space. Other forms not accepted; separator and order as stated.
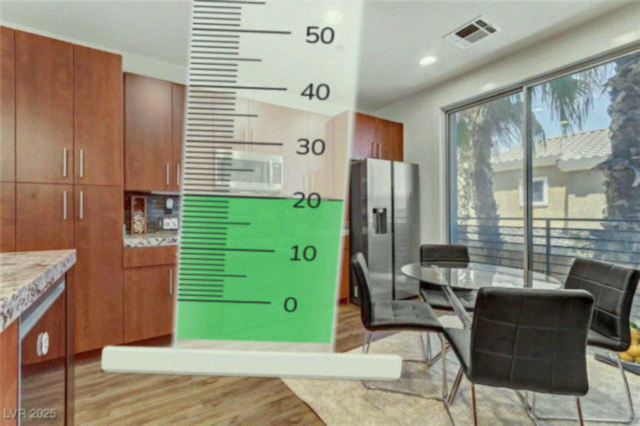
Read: 20,mL
